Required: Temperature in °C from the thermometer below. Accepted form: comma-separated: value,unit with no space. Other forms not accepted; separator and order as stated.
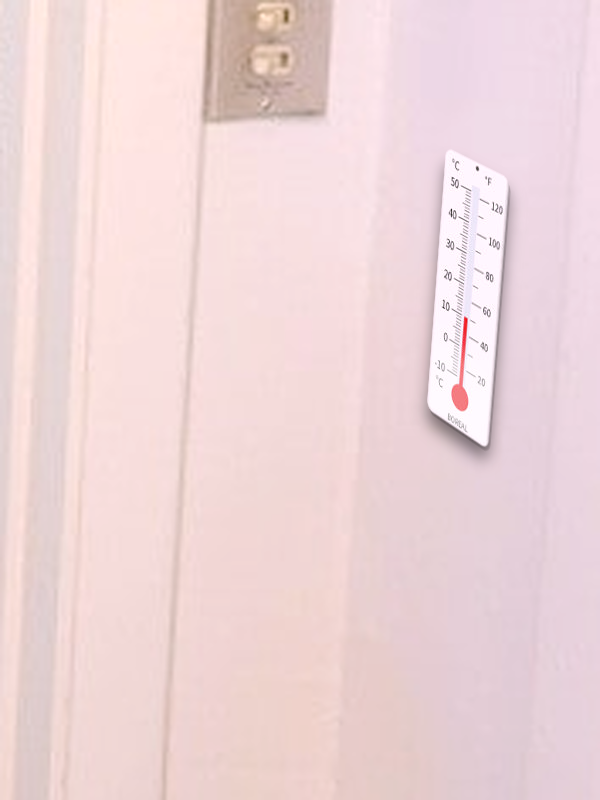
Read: 10,°C
